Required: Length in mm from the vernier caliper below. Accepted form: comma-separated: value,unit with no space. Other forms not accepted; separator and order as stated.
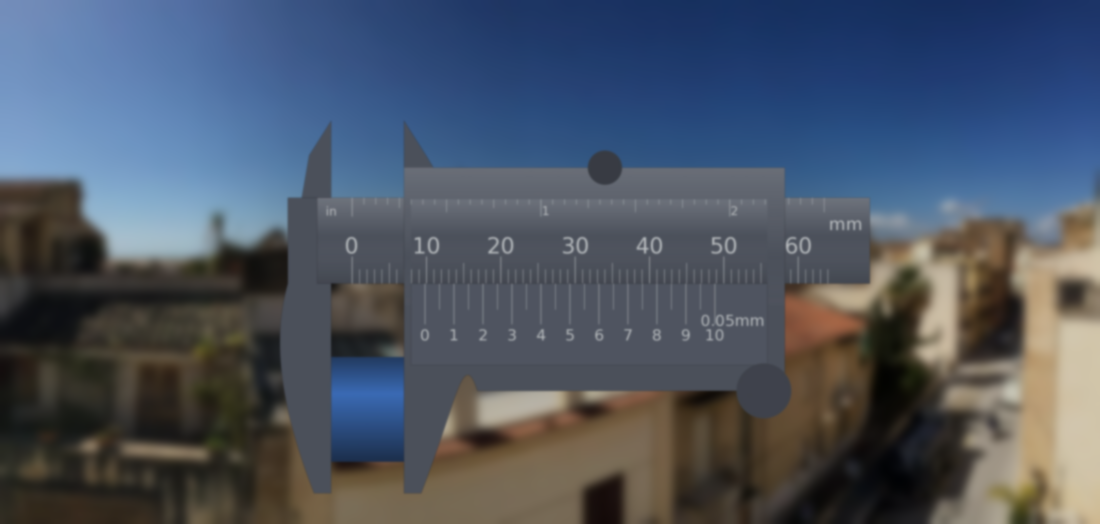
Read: 9.8,mm
